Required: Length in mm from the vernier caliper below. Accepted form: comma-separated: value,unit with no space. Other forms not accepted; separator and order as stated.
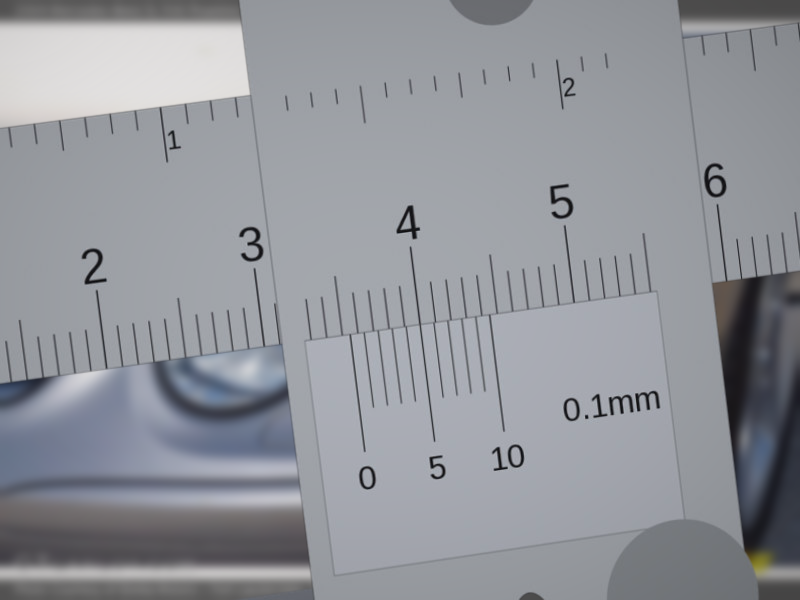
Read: 35.5,mm
